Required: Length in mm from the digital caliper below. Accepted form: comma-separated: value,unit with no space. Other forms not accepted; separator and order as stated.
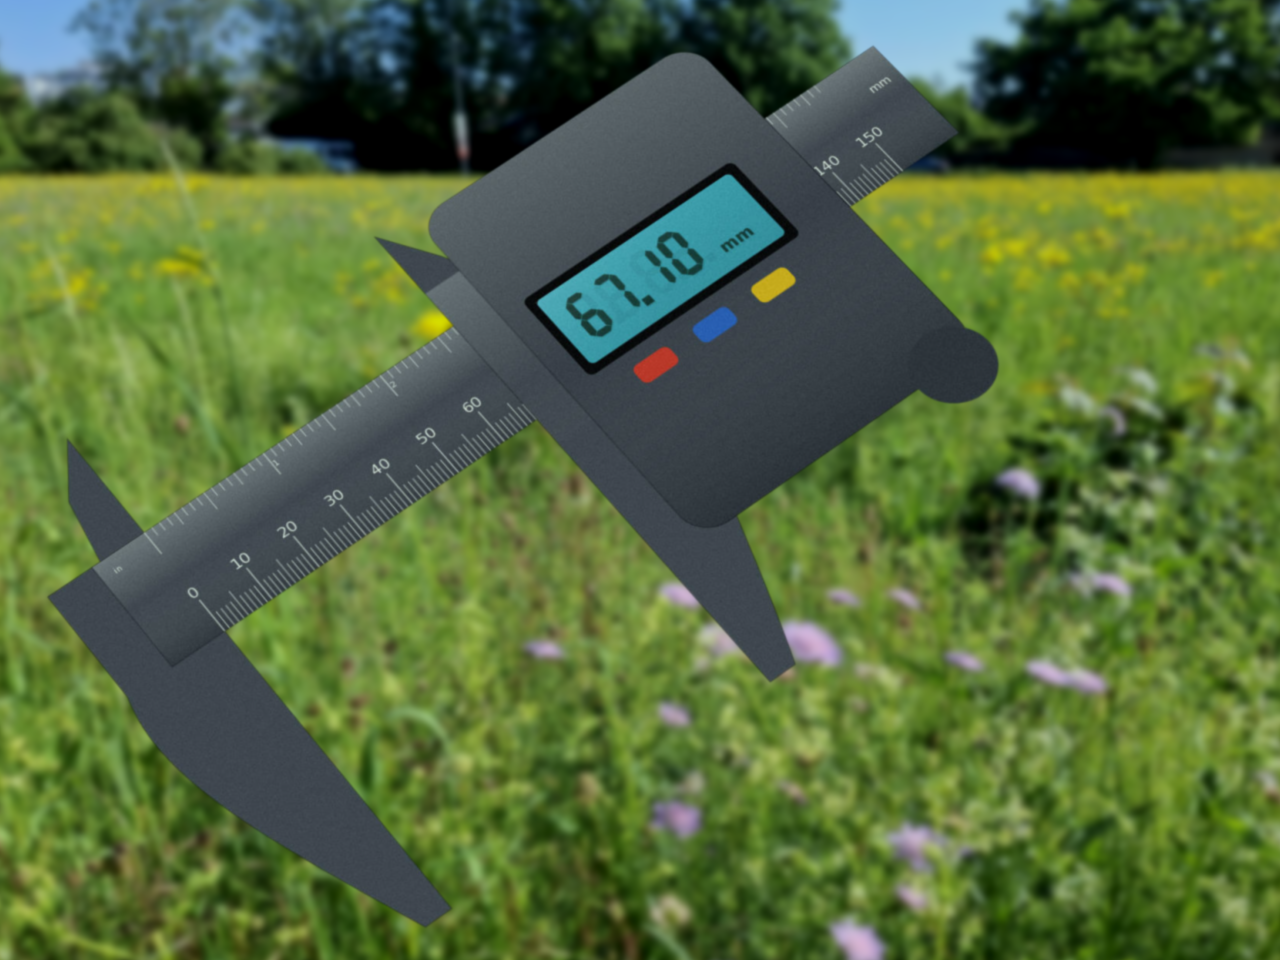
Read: 67.10,mm
